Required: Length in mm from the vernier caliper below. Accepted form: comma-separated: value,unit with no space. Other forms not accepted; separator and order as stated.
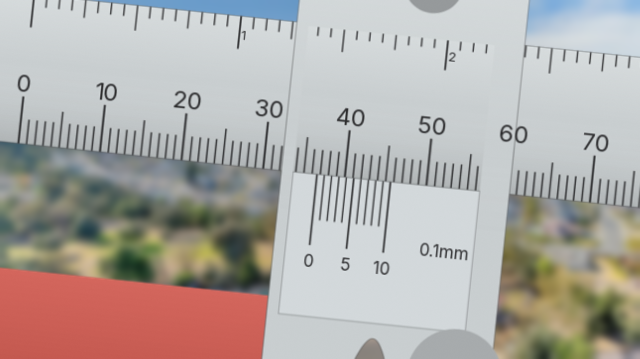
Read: 36.6,mm
